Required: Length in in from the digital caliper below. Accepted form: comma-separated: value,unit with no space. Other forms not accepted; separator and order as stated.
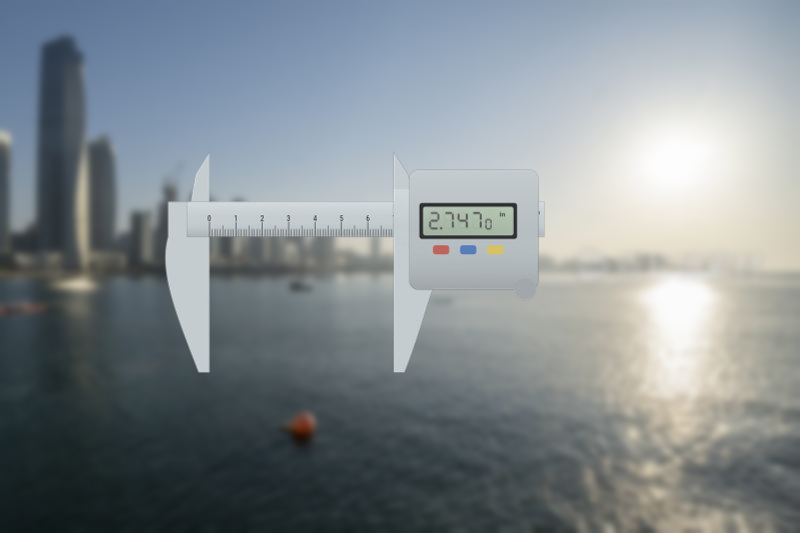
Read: 2.7470,in
